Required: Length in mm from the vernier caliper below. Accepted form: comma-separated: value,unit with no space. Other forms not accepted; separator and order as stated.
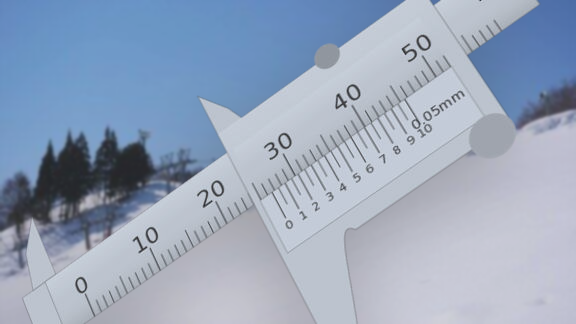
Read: 26.6,mm
